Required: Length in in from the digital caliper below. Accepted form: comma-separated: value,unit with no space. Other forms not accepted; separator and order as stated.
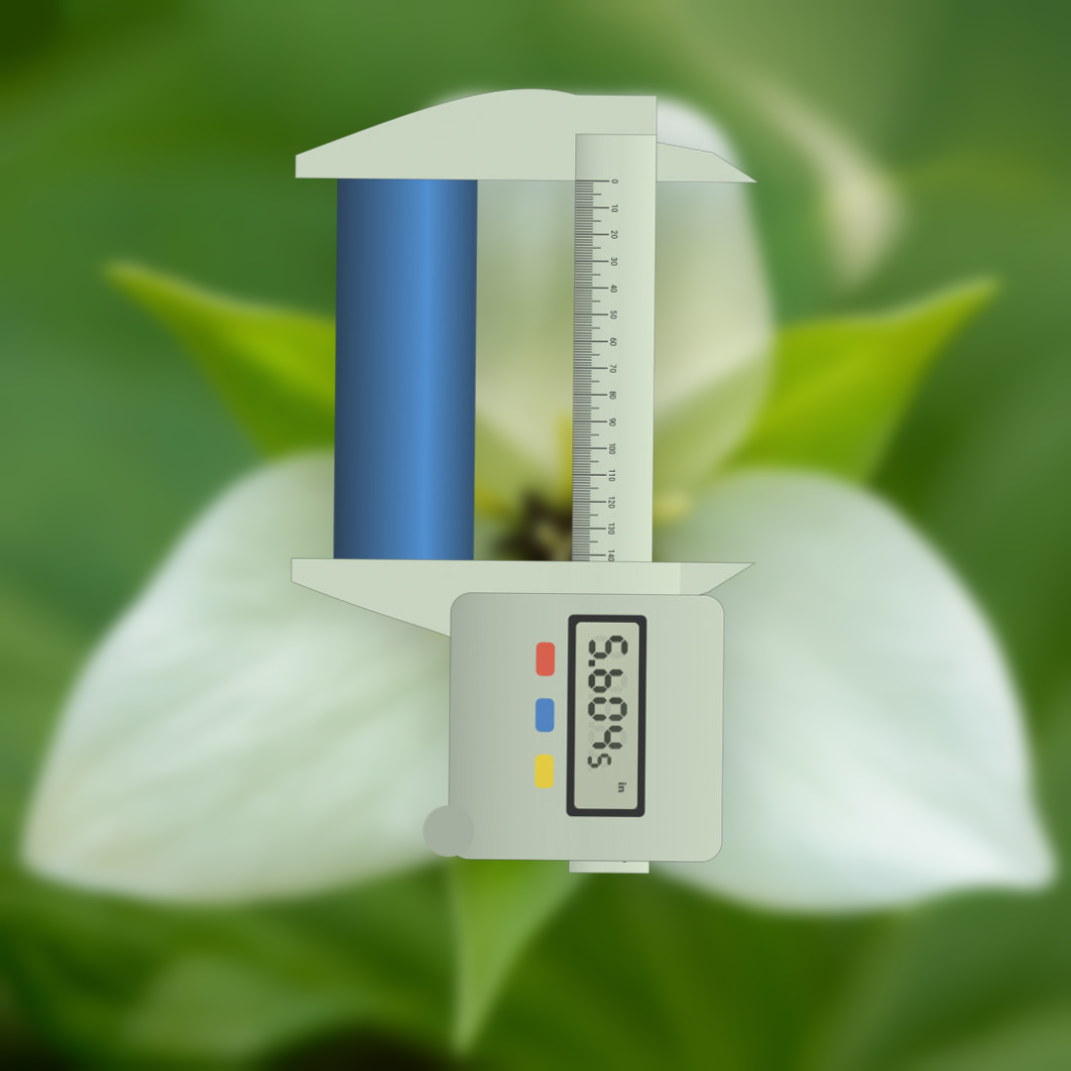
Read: 5.6045,in
